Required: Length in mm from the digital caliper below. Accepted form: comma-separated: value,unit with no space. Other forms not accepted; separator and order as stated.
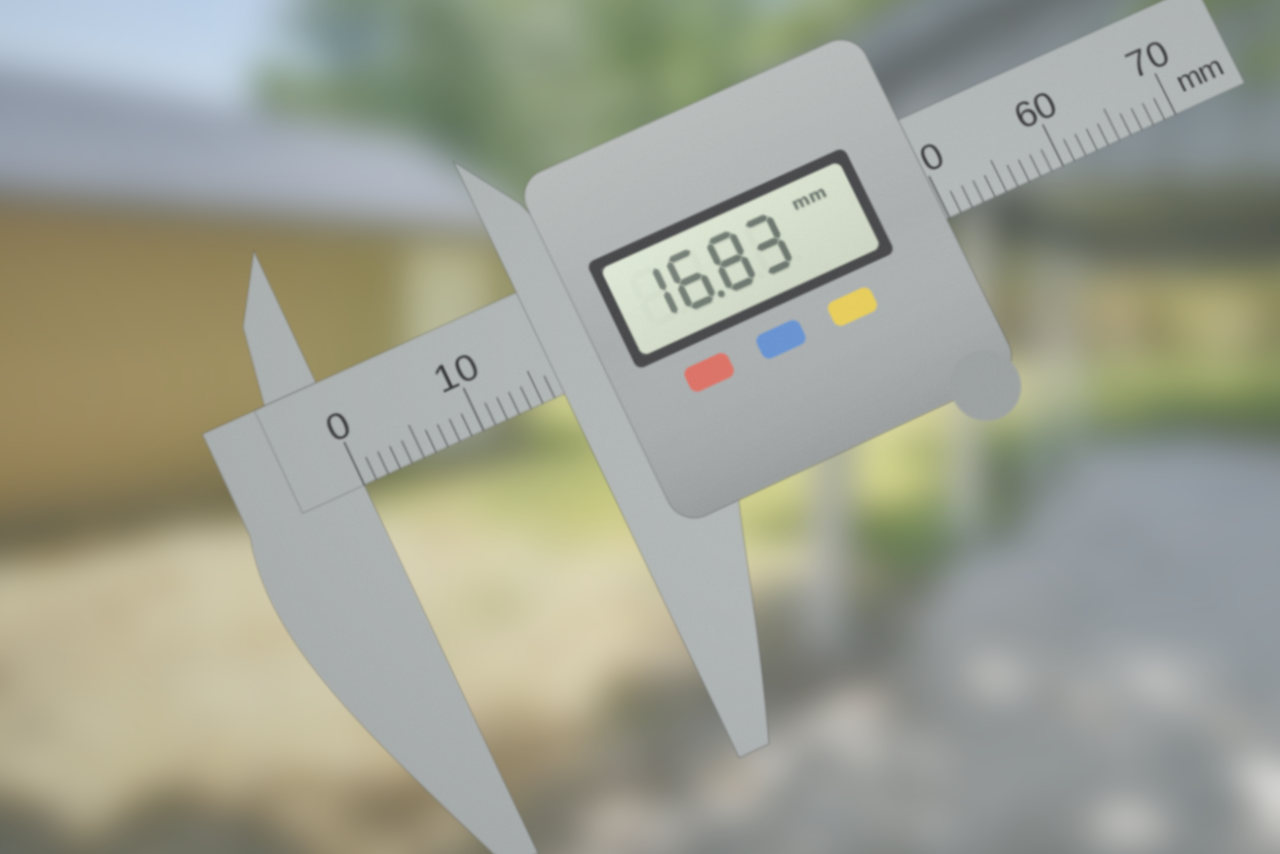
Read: 16.83,mm
